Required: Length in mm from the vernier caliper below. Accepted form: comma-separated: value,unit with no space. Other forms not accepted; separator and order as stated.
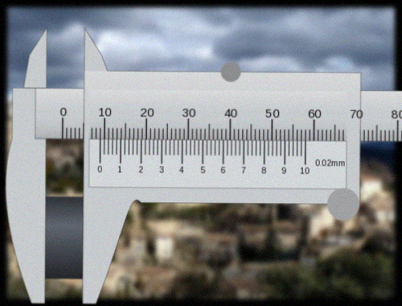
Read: 9.0,mm
